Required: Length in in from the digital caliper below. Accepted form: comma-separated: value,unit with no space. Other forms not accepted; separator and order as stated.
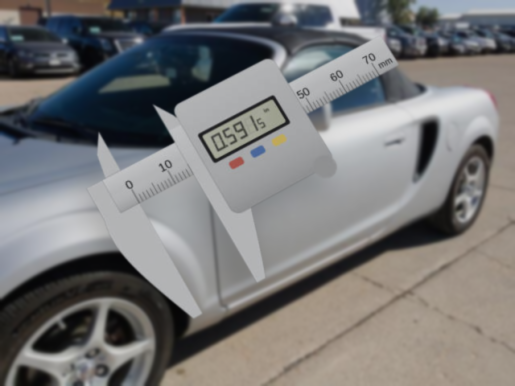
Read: 0.5915,in
